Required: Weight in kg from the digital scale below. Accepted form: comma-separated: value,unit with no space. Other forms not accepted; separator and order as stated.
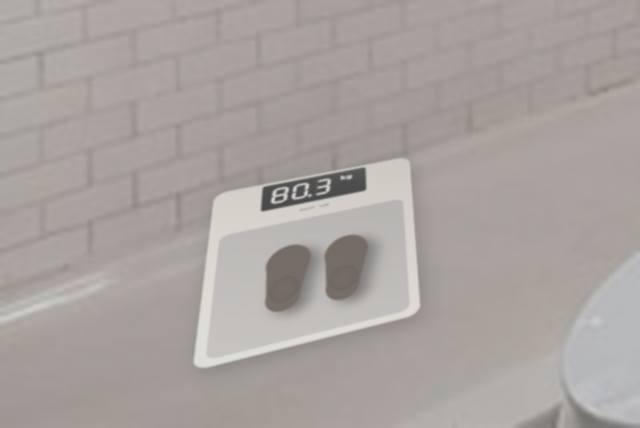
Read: 80.3,kg
